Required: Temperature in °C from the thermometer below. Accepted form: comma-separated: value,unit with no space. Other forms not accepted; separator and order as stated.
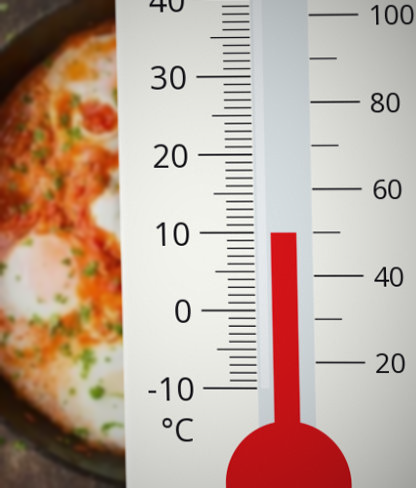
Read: 10,°C
